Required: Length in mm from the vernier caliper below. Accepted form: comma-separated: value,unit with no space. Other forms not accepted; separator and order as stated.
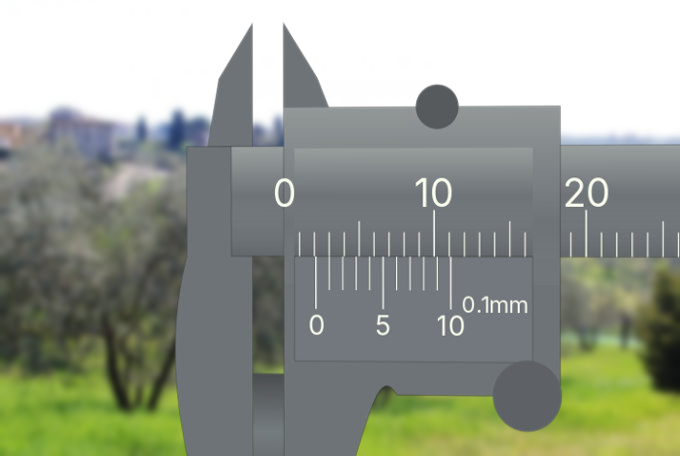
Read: 2.1,mm
